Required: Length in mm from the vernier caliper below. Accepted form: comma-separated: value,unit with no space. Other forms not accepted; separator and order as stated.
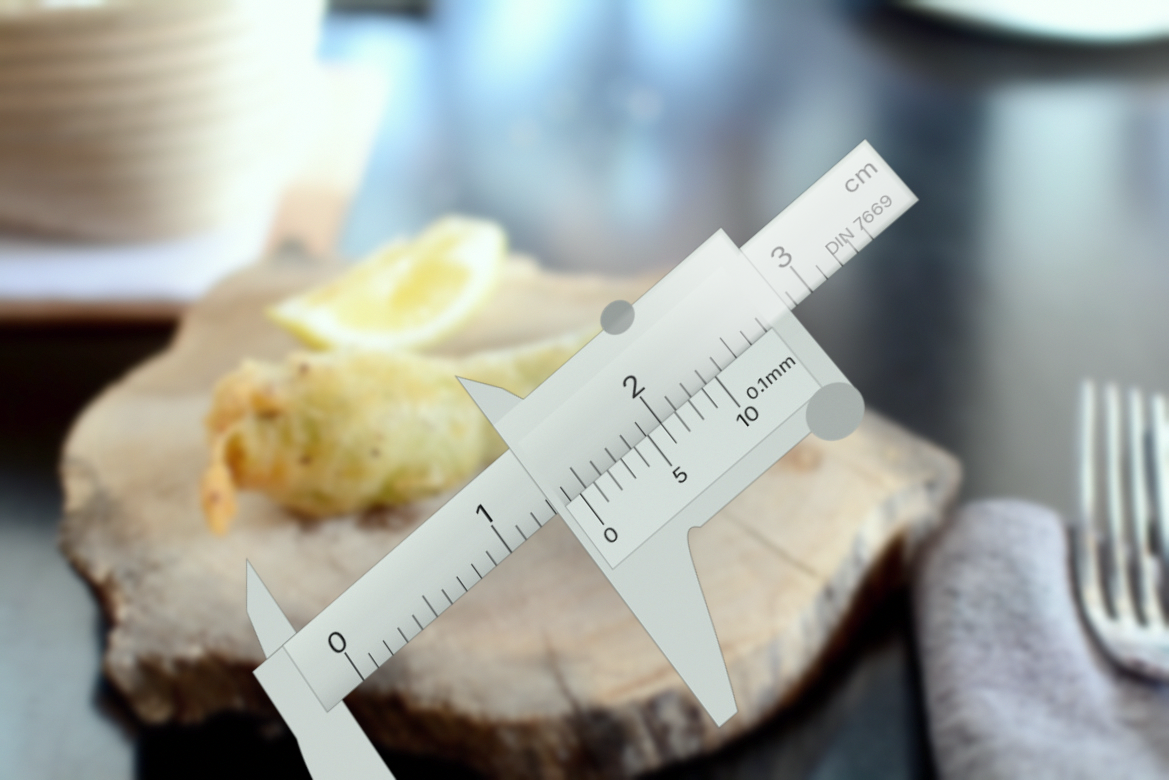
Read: 14.6,mm
